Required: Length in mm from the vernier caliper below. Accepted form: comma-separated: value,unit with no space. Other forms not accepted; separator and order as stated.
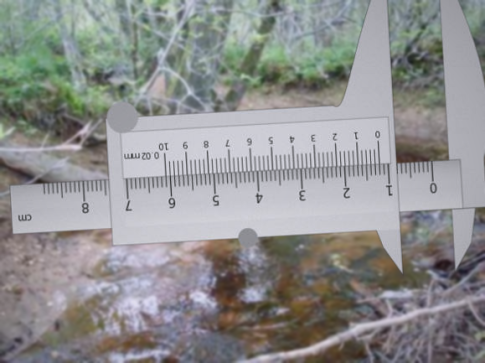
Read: 12.0,mm
